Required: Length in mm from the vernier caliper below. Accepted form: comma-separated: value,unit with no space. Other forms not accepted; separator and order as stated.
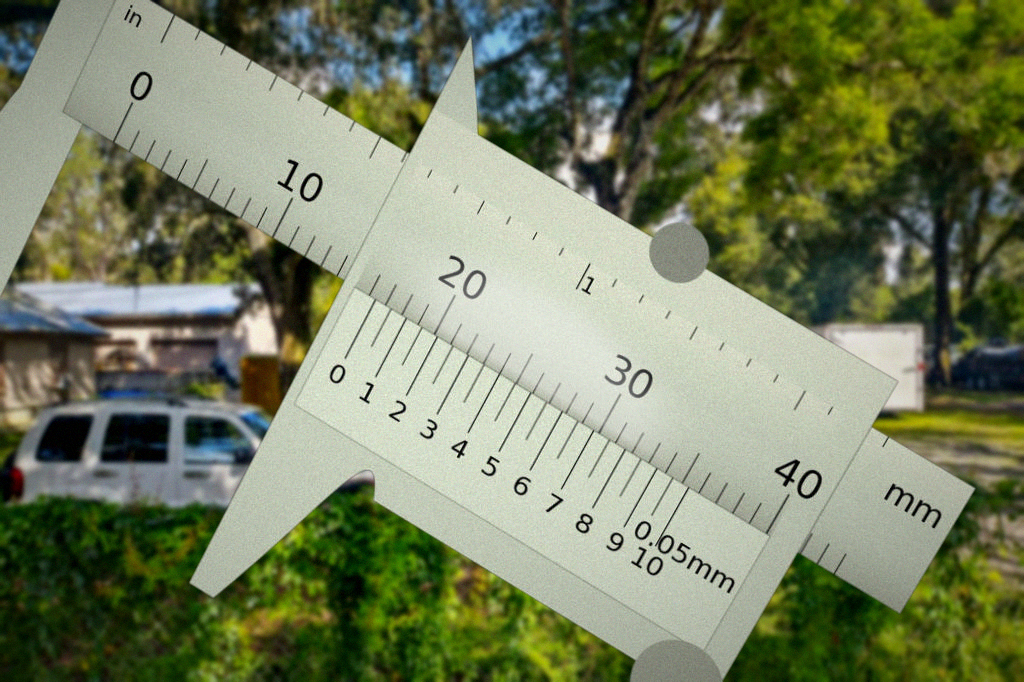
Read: 16.4,mm
